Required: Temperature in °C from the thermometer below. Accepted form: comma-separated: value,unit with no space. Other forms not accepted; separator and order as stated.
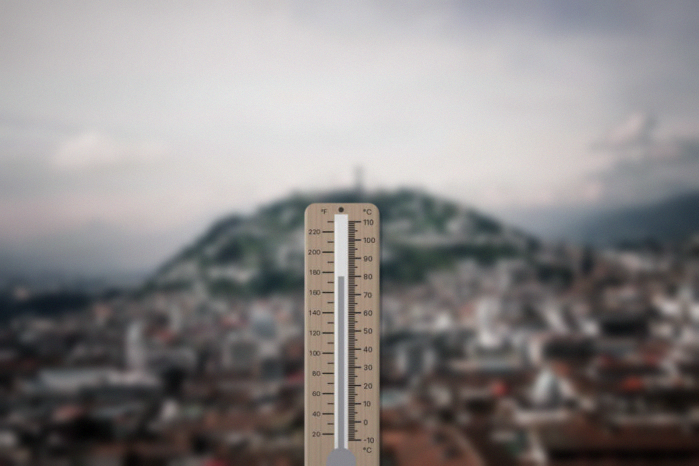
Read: 80,°C
